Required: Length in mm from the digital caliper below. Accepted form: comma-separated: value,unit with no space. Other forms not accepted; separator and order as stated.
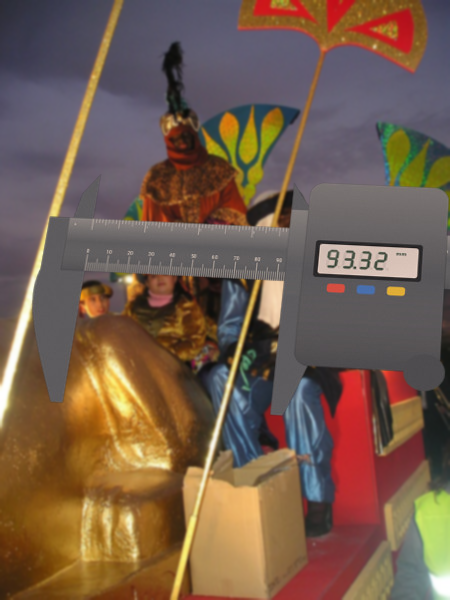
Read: 93.32,mm
